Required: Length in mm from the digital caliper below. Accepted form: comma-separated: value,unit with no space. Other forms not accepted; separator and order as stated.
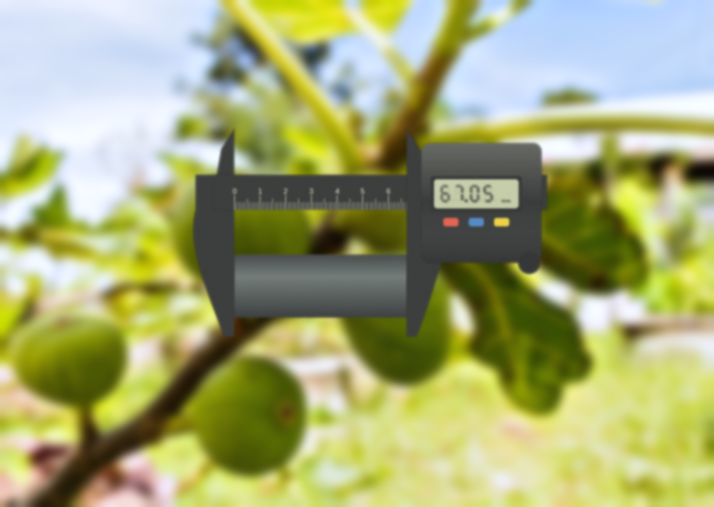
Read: 67.05,mm
